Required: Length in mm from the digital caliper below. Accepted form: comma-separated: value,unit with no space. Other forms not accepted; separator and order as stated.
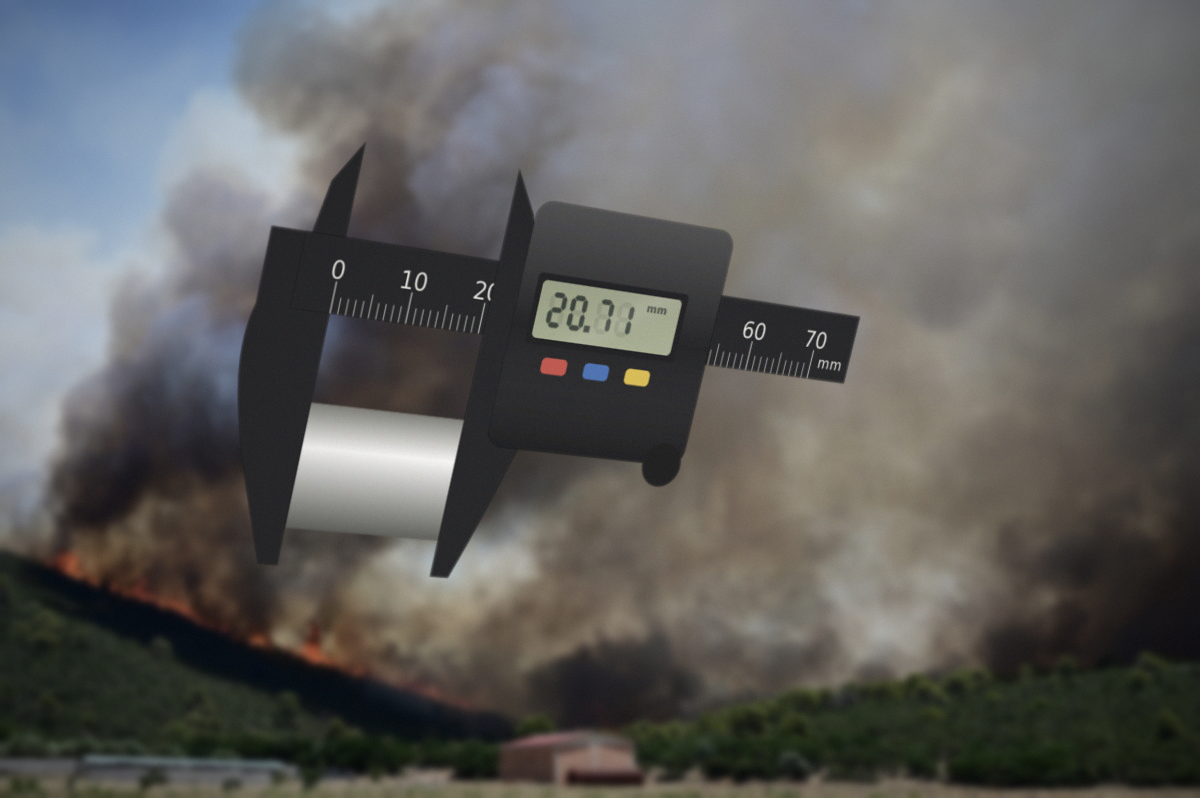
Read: 20.71,mm
